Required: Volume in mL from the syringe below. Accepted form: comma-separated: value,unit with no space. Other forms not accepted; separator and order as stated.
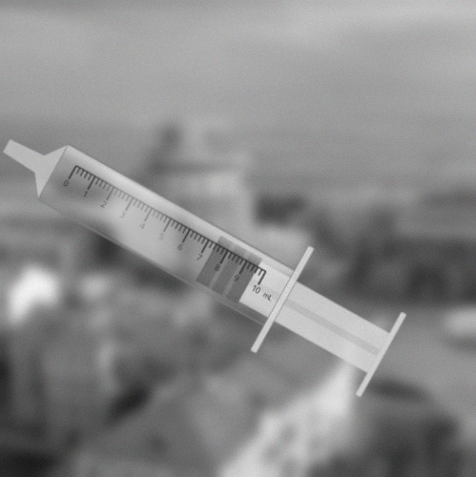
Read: 7.4,mL
